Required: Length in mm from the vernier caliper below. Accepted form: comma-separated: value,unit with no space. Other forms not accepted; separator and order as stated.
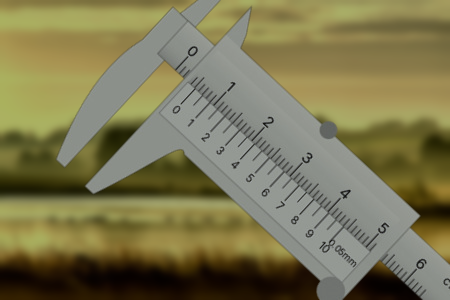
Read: 5.2,mm
